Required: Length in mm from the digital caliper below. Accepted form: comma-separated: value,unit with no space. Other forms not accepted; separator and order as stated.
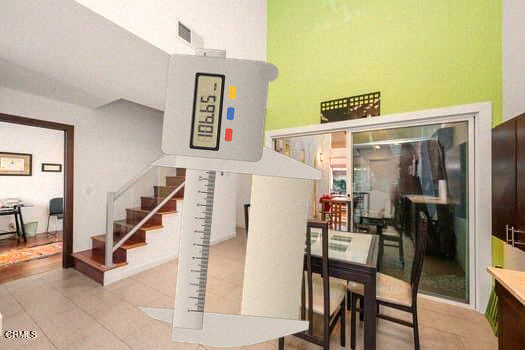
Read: 106.65,mm
